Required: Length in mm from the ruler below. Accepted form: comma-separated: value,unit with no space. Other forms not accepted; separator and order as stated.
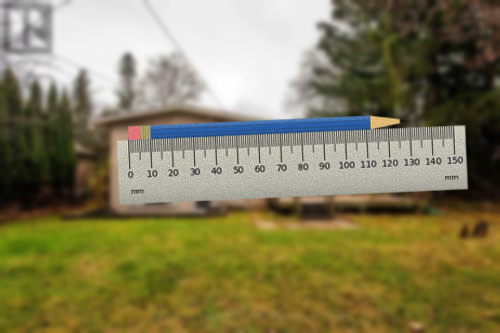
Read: 130,mm
